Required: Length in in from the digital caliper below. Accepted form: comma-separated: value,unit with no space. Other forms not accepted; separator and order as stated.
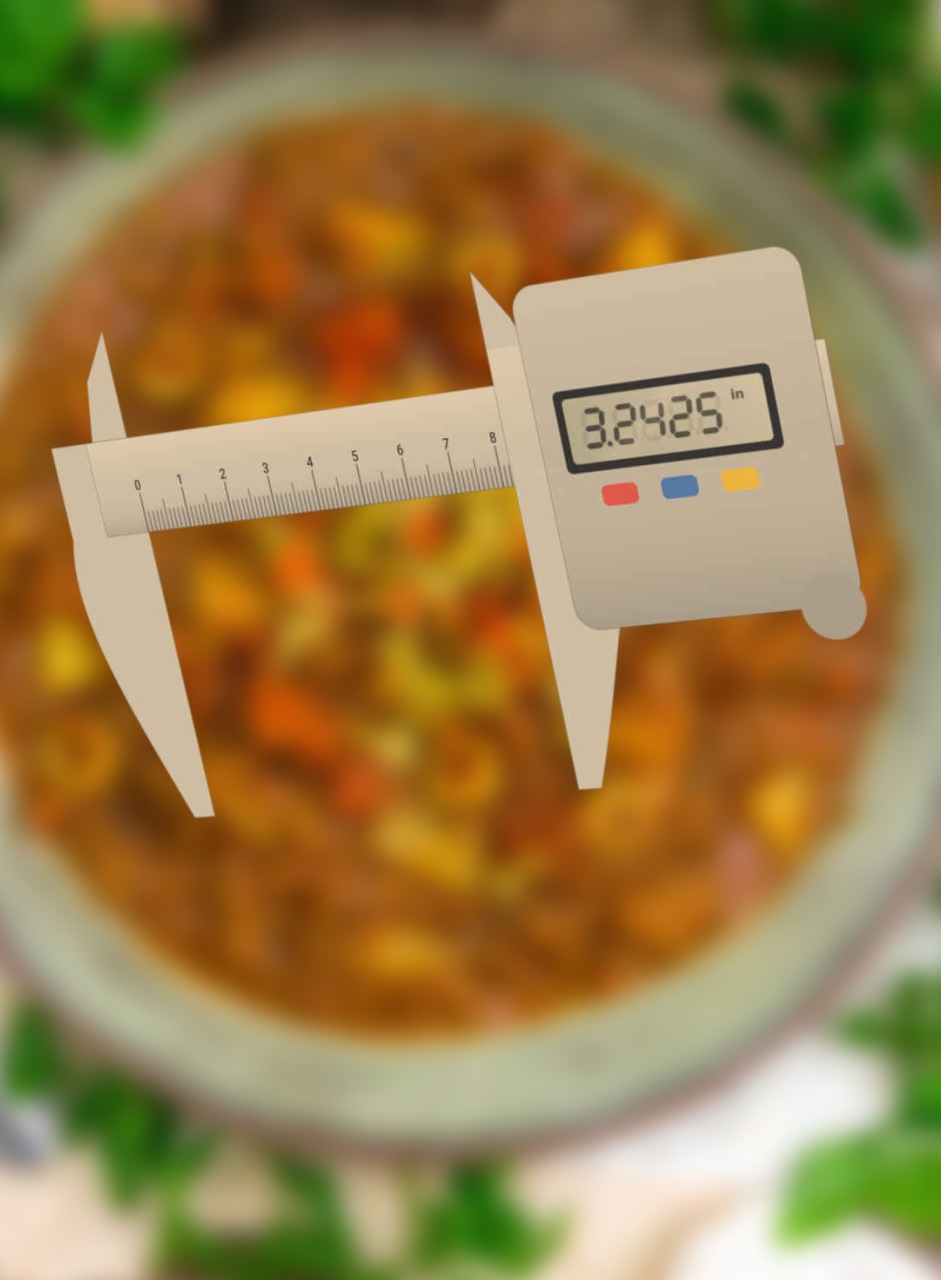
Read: 3.2425,in
